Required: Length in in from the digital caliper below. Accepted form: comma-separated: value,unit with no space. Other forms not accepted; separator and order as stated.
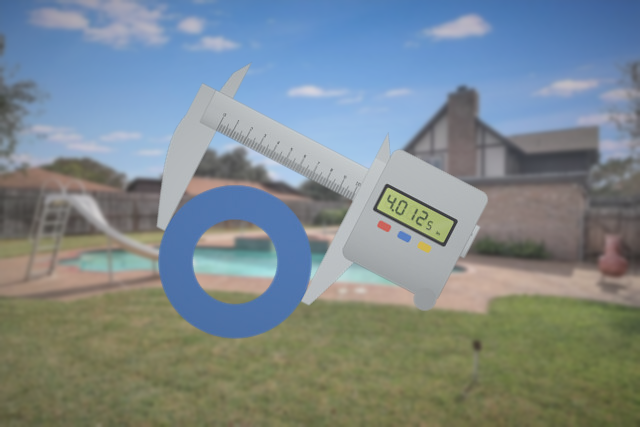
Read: 4.0125,in
